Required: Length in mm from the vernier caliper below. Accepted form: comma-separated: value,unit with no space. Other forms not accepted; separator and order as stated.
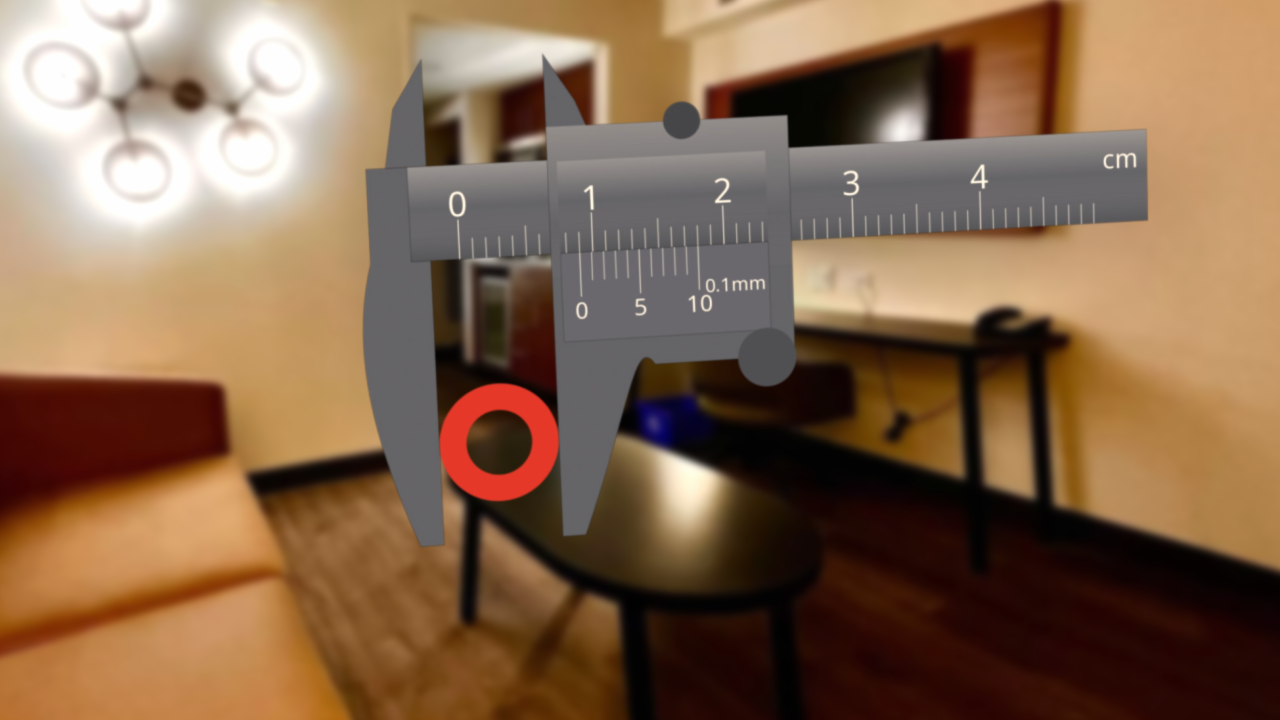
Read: 9.0,mm
